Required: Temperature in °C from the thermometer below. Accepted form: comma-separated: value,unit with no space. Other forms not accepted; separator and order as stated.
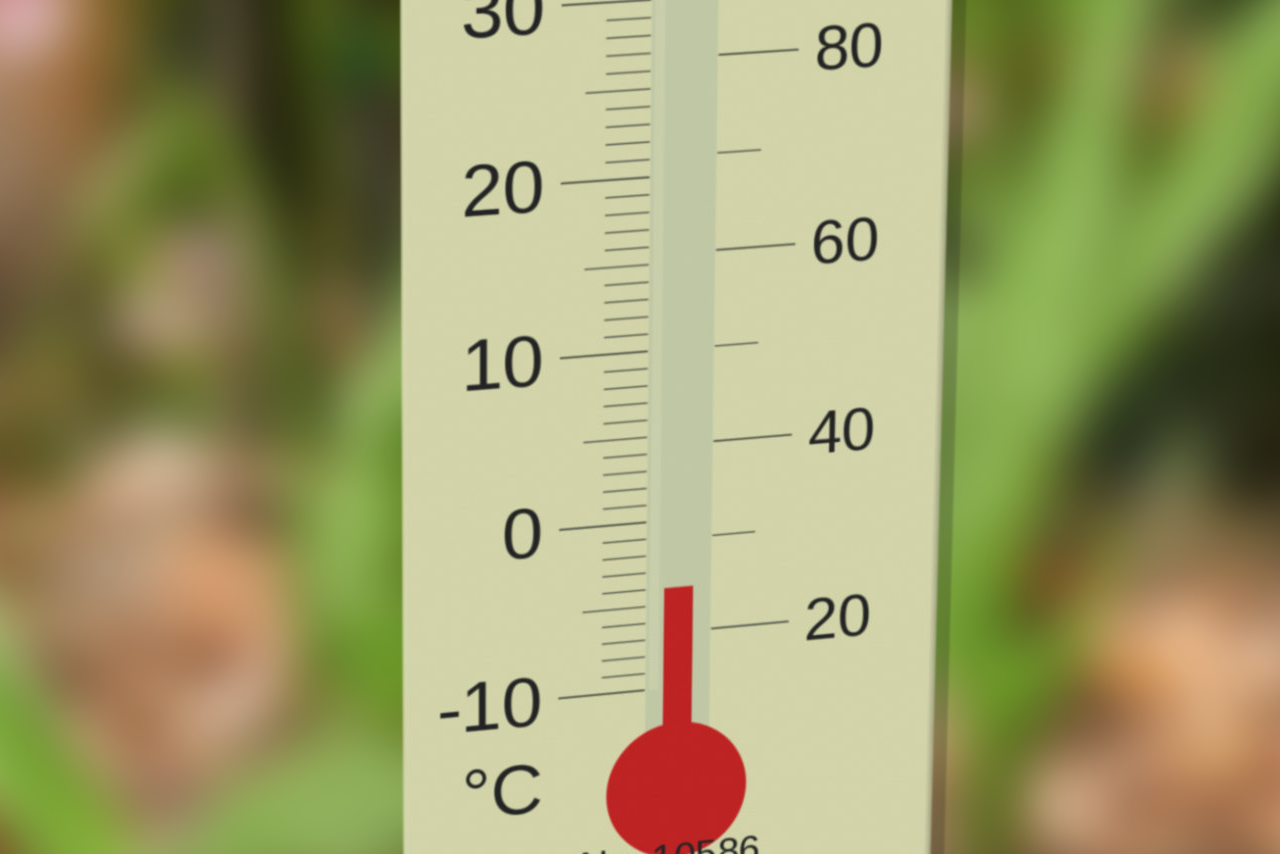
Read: -4,°C
